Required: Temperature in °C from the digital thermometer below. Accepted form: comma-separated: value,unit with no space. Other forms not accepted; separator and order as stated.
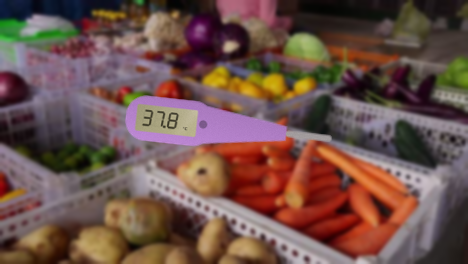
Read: 37.8,°C
